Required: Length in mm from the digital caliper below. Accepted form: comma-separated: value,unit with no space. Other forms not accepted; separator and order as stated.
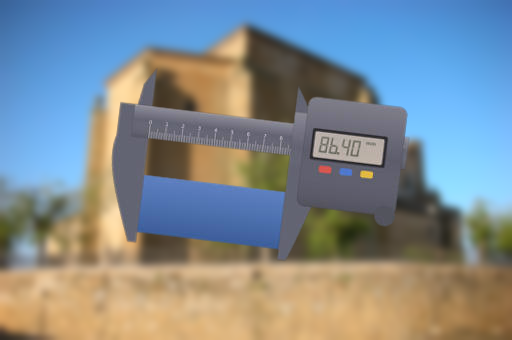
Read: 86.40,mm
